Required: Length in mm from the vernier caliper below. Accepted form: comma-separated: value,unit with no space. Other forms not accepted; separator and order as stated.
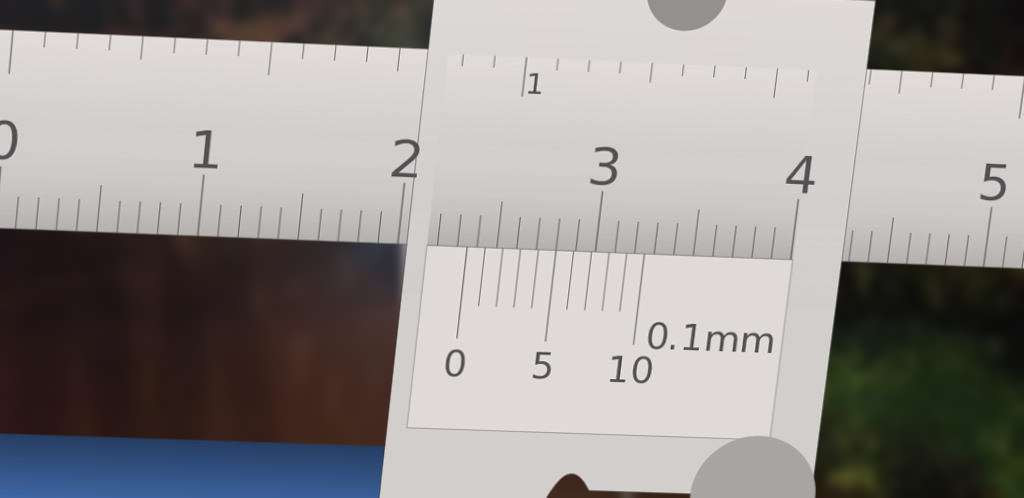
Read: 23.5,mm
